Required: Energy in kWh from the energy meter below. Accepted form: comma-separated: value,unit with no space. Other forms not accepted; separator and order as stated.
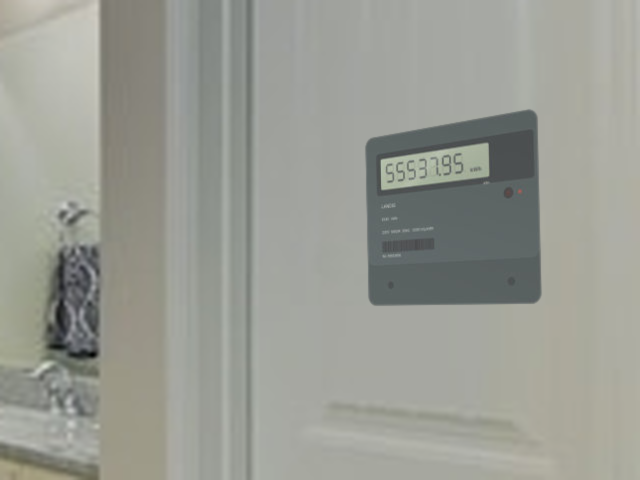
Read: 55537.95,kWh
